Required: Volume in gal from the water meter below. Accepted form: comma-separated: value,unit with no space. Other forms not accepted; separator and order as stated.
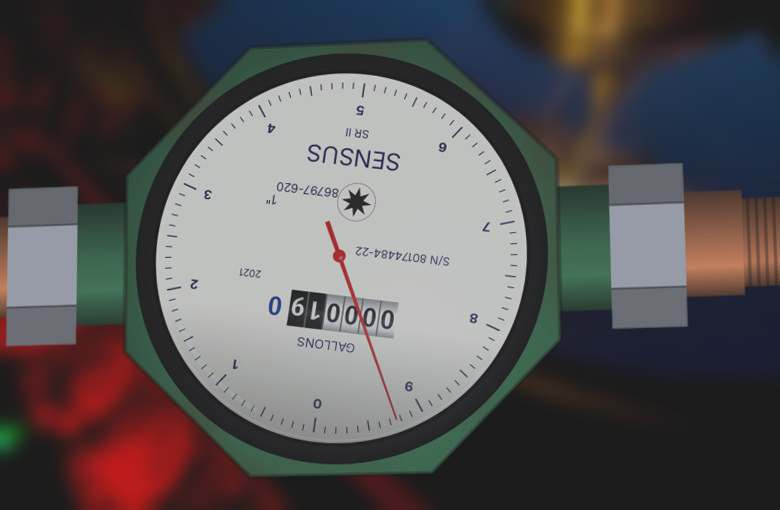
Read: 189.2,gal
